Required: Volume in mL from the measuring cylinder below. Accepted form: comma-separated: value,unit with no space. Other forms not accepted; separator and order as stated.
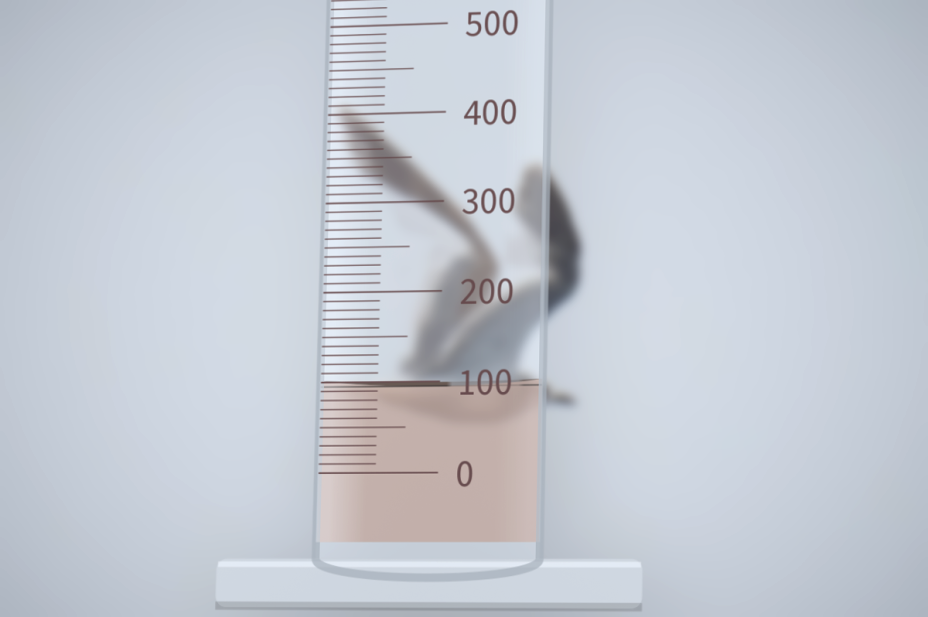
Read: 95,mL
